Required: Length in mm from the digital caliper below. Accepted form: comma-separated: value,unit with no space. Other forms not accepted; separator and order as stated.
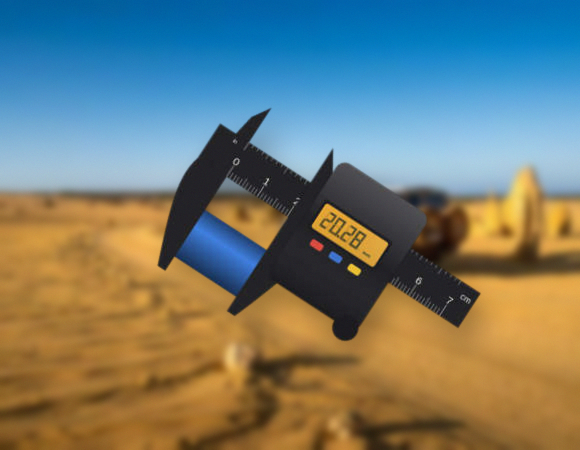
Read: 20.28,mm
